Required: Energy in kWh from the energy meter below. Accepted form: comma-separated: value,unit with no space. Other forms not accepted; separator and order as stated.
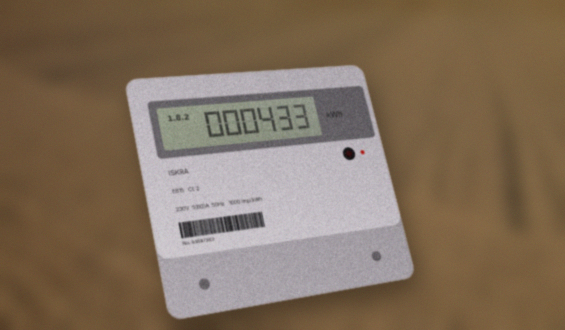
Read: 433,kWh
